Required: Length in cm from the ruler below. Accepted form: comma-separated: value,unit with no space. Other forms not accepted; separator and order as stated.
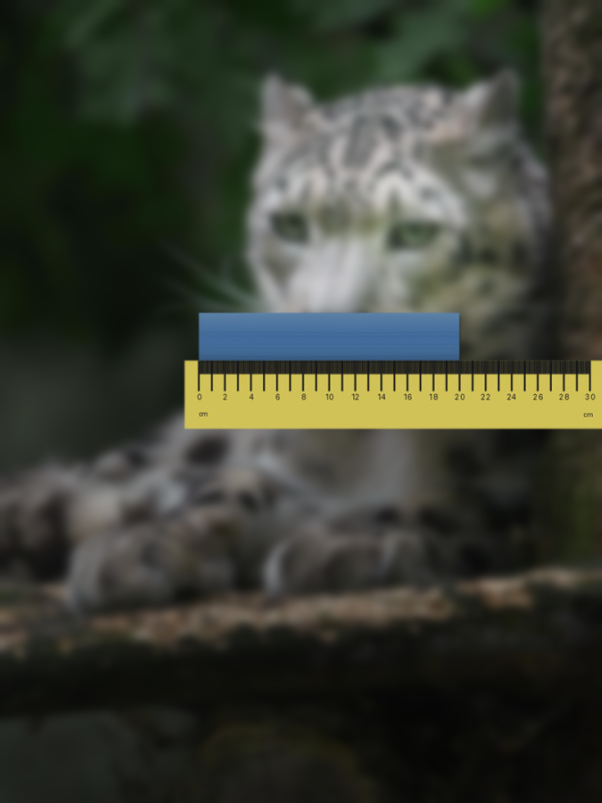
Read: 20,cm
